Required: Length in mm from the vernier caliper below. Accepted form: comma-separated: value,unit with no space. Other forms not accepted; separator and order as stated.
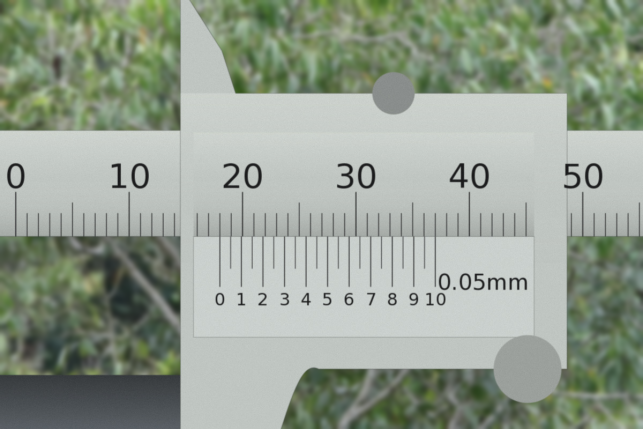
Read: 18.0,mm
